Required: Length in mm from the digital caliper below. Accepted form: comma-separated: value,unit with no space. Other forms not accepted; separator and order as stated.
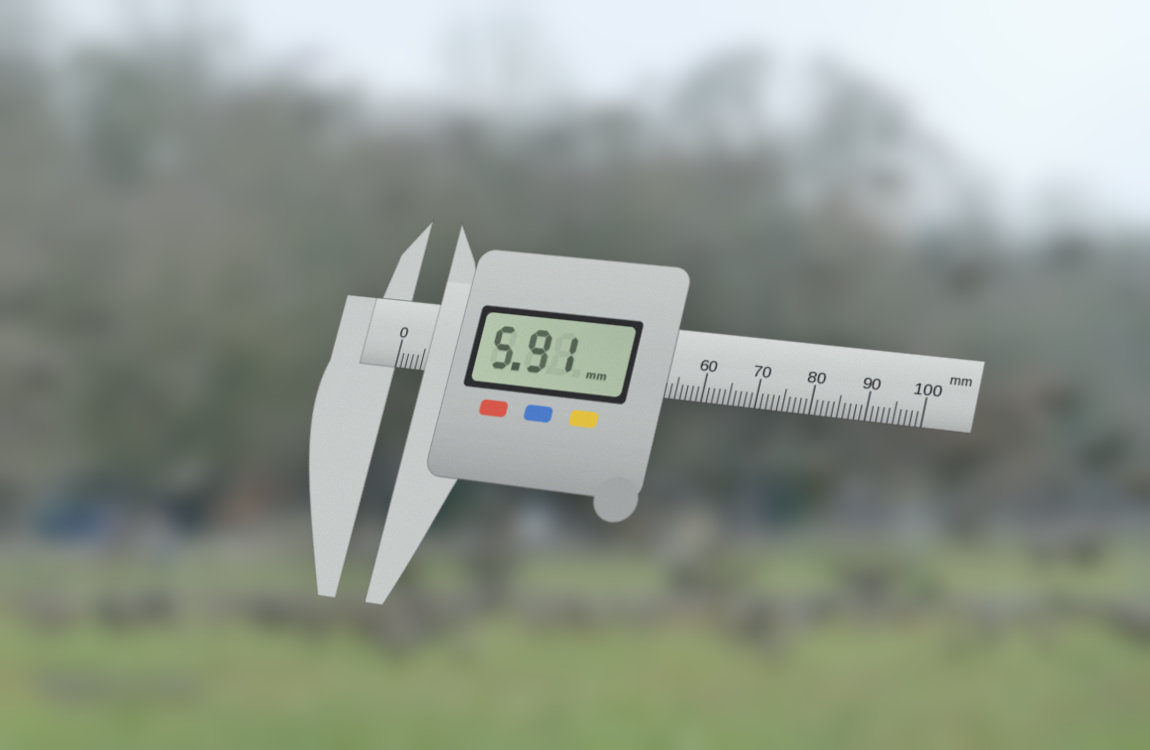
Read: 5.91,mm
